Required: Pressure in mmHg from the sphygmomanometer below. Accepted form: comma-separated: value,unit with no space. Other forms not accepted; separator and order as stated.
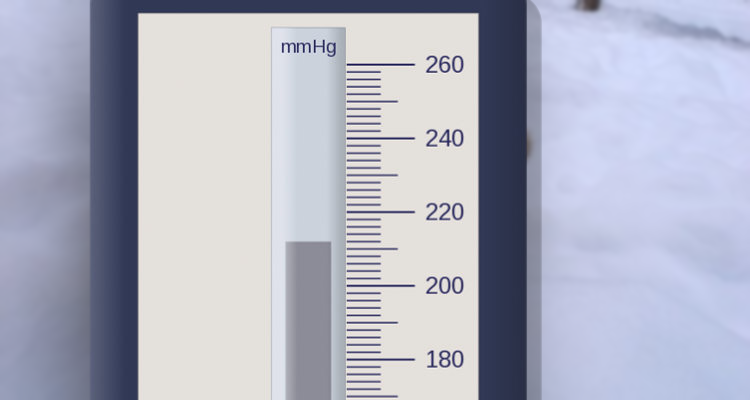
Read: 212,mmHg
